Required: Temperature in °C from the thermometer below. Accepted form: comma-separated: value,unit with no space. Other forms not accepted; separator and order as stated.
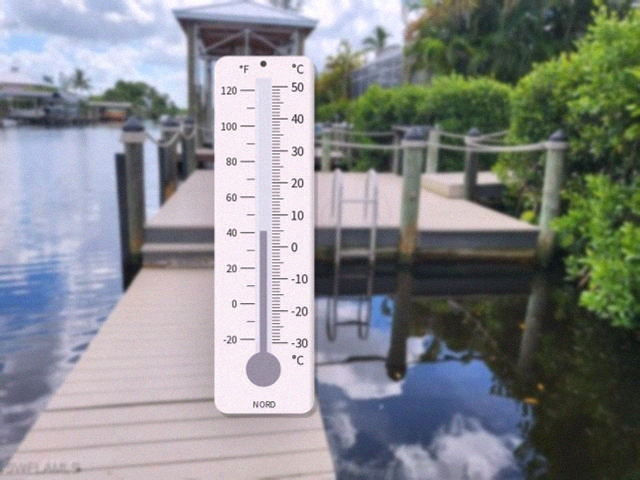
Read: 5,°C
